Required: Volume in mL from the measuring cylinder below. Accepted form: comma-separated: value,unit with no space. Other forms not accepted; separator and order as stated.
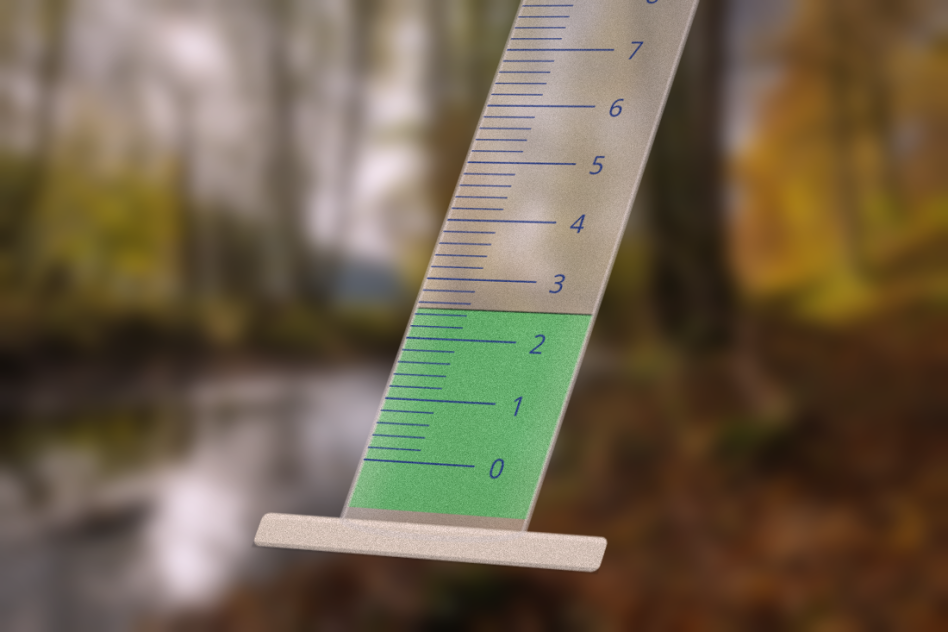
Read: 2.5,mL
